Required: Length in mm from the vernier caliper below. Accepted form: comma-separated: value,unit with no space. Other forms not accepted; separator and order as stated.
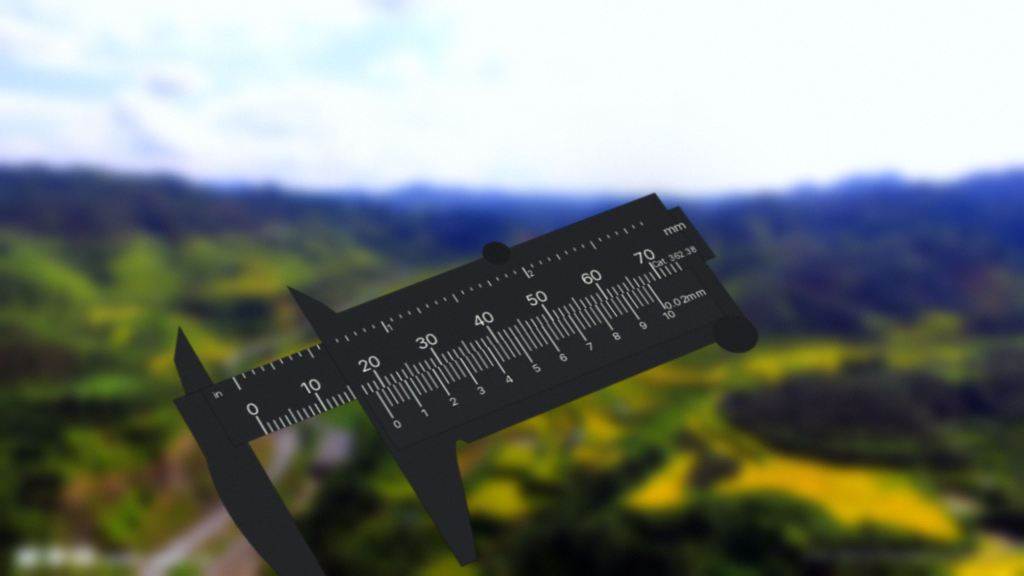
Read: 18.5,mm
